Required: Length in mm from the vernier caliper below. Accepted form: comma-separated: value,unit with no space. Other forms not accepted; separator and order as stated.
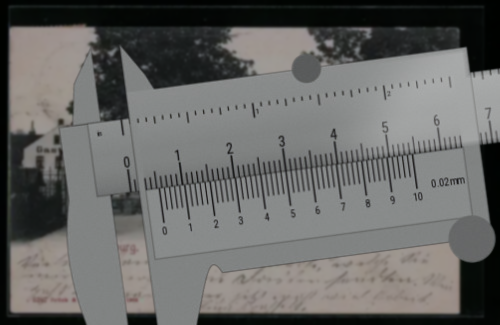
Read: 5.5,mm
